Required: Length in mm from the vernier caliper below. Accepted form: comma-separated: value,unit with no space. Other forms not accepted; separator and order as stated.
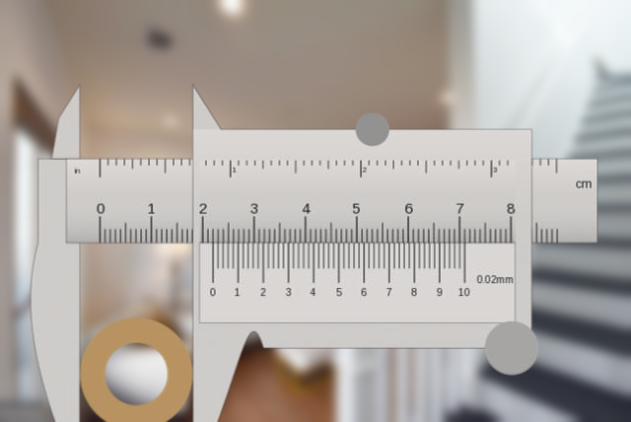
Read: 22.0,mm
